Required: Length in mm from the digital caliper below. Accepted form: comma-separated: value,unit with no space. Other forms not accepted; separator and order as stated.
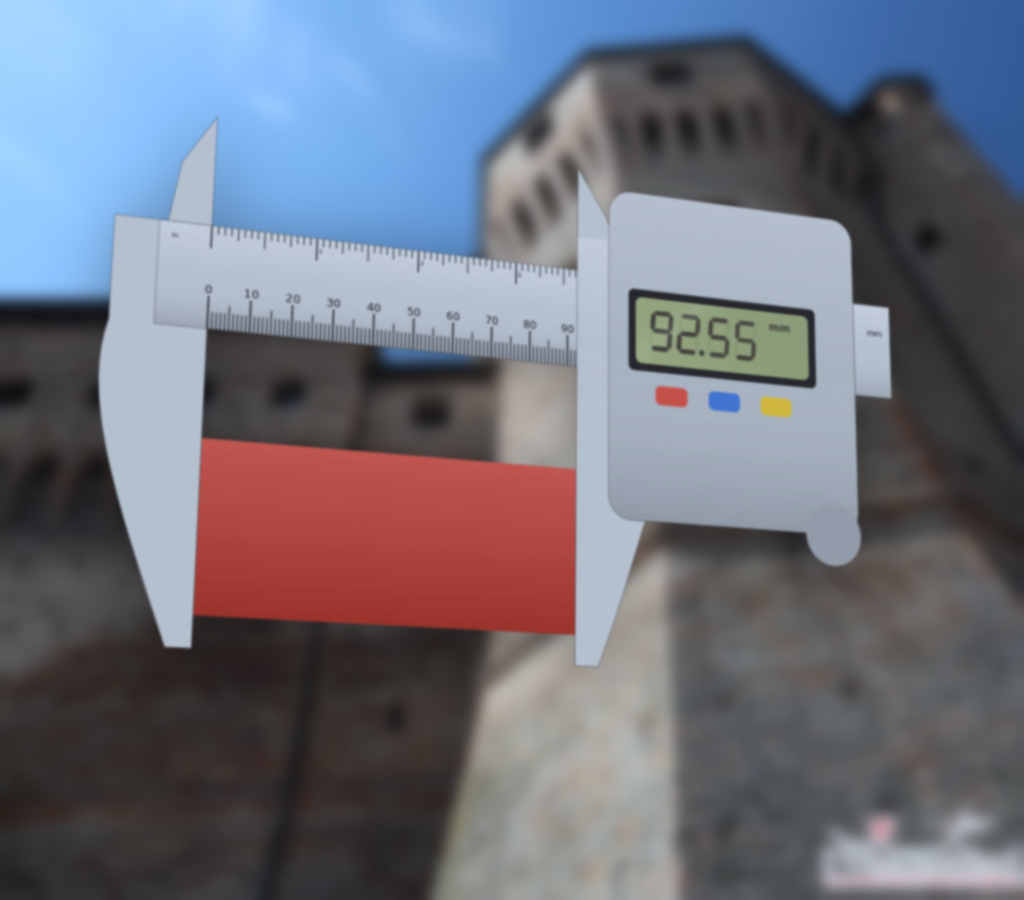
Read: 92.55,mm
